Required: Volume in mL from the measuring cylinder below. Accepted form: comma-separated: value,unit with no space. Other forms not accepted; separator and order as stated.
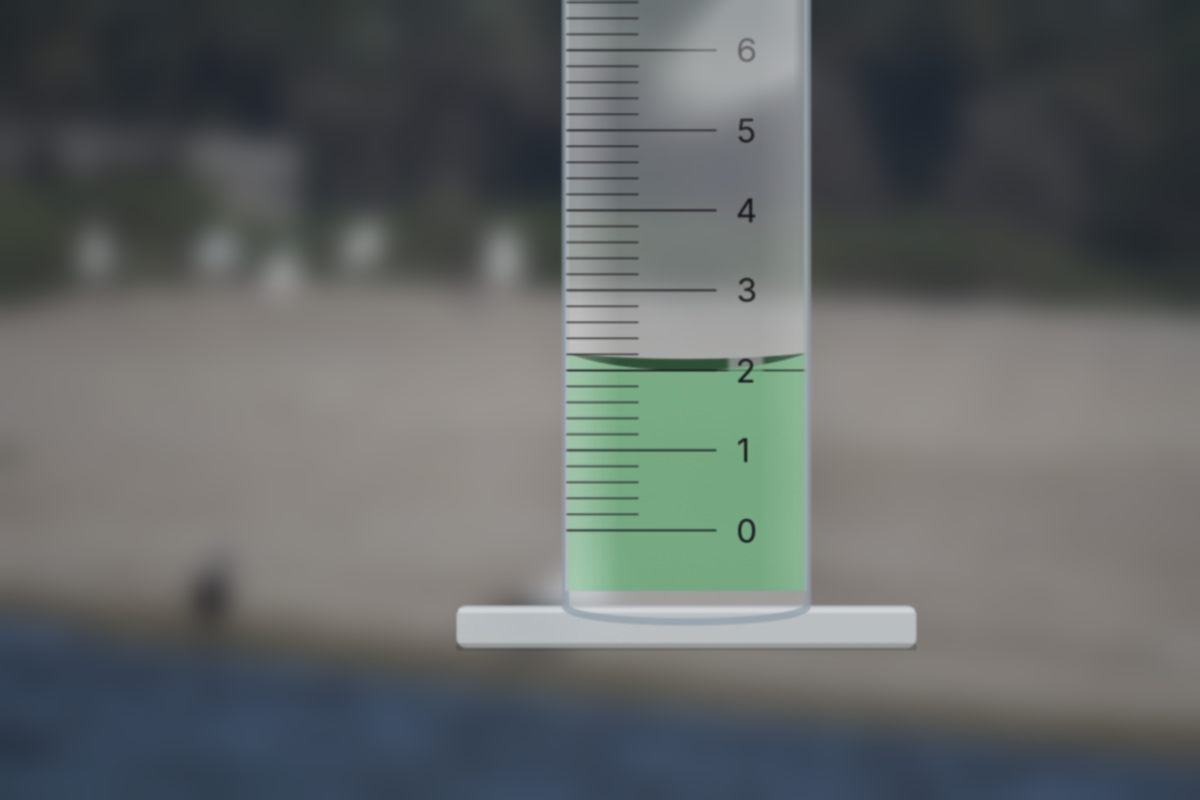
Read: 2,mL
